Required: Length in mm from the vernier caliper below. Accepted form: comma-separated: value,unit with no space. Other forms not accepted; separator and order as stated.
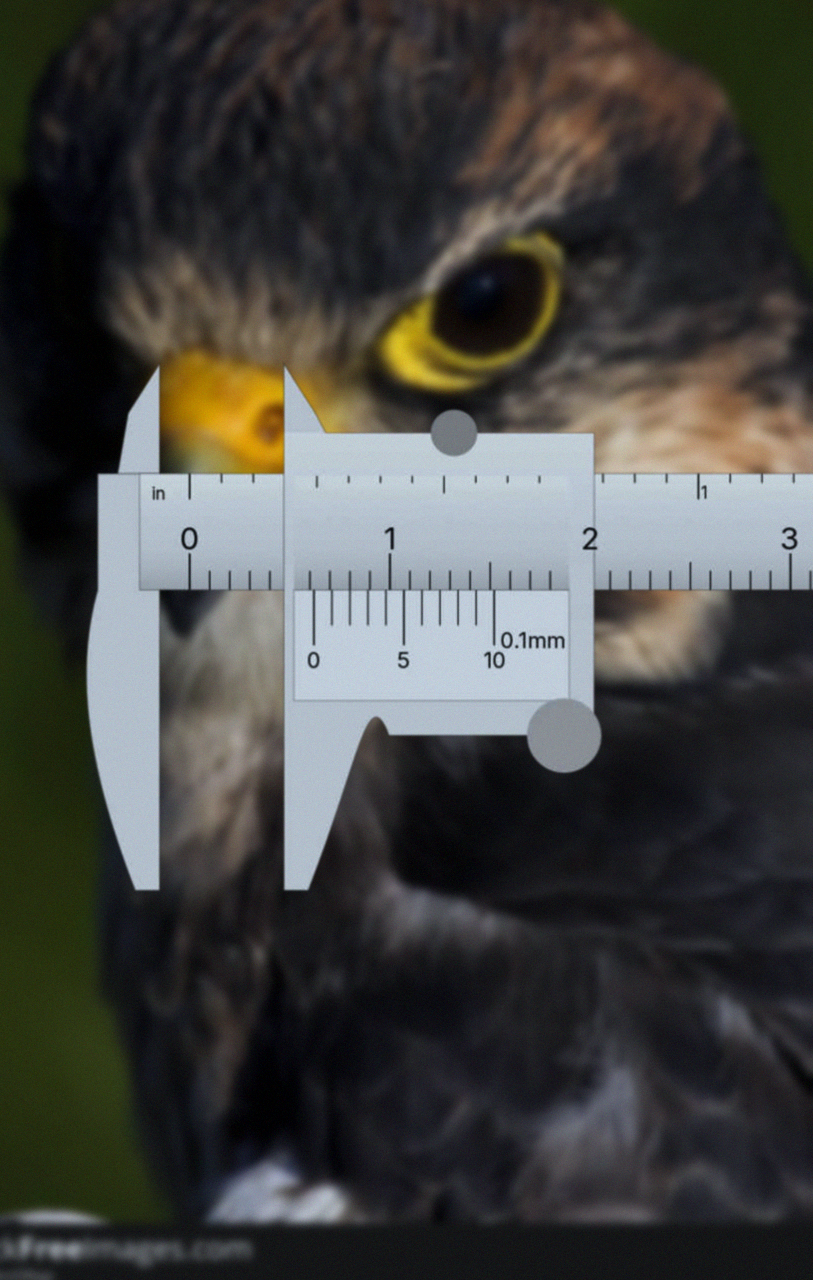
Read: 6.2,mm
